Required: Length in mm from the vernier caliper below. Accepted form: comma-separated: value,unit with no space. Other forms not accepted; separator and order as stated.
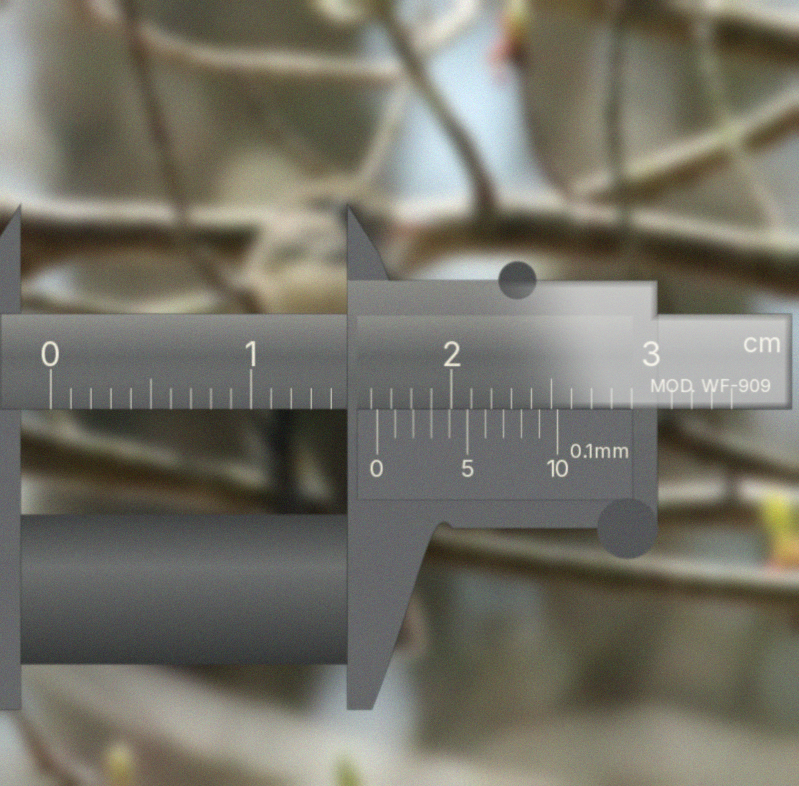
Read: 16.3,mm
